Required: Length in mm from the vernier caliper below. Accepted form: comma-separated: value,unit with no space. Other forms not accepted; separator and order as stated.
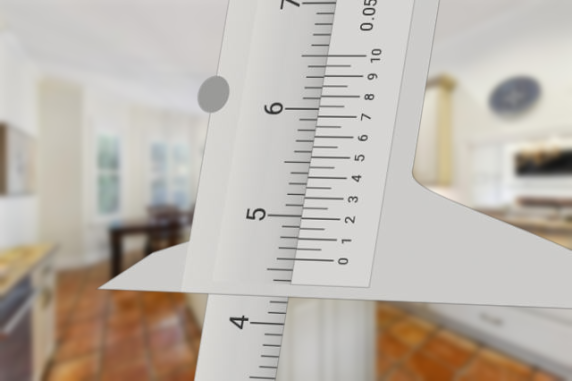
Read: 46.0,mm
